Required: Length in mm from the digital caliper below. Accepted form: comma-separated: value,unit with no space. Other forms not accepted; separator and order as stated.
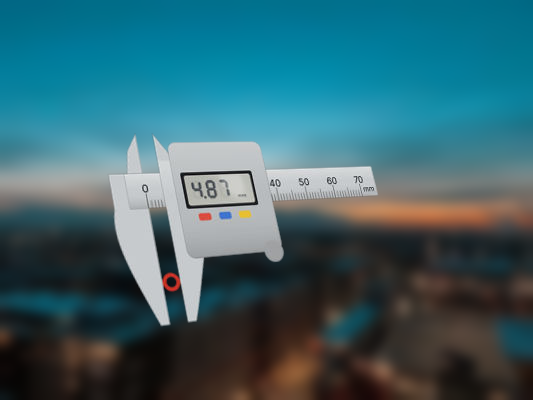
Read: 4.87,mm
